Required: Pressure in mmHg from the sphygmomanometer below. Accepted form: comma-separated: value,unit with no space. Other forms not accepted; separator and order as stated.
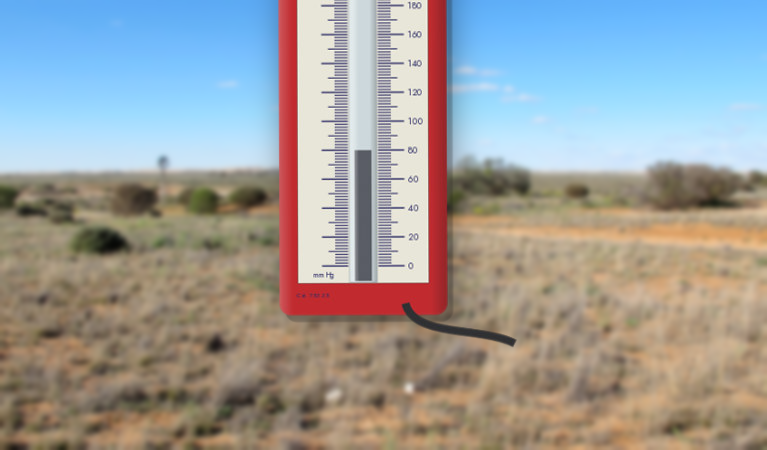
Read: 80,mmHg
